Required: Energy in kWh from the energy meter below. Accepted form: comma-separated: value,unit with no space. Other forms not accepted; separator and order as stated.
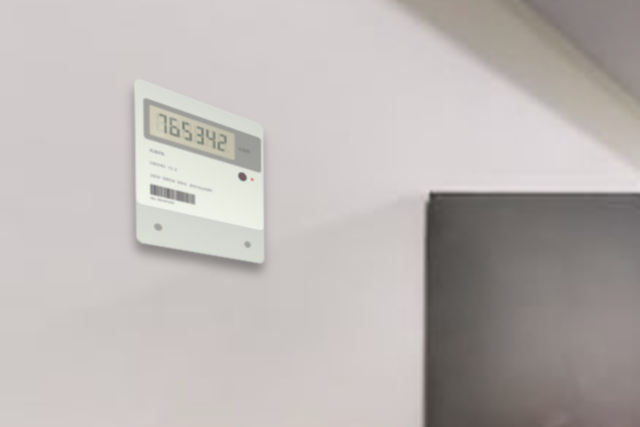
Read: 765342,kWh
